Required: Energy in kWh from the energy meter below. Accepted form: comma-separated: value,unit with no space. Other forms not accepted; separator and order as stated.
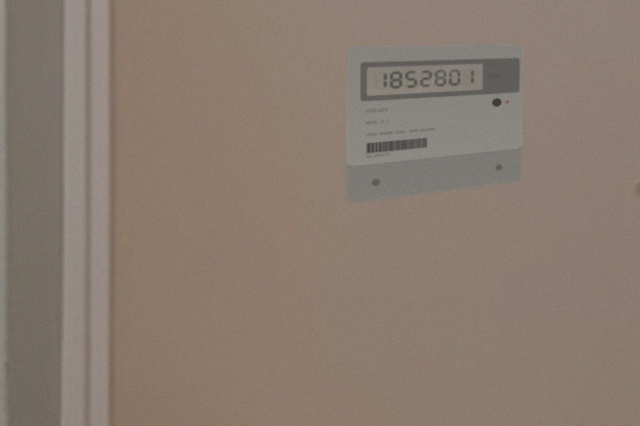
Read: 1852801,kWh
